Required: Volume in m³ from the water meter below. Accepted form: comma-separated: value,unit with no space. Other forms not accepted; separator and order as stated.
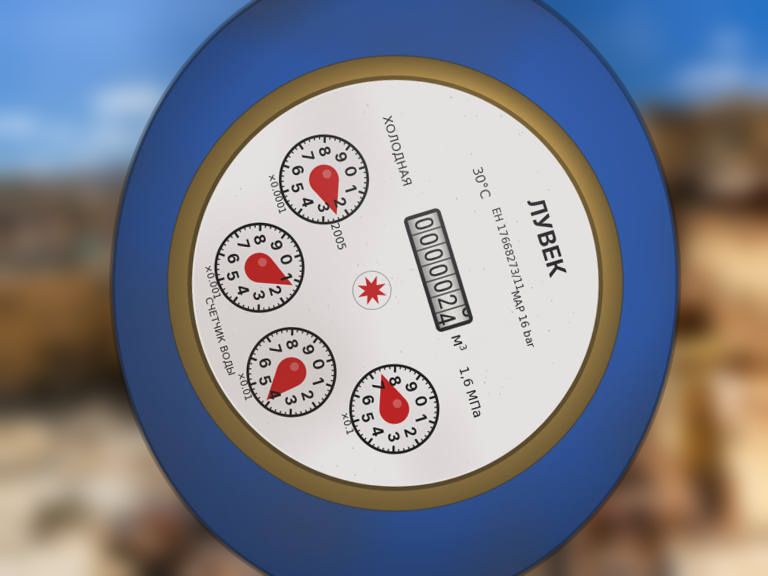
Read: 23.7412,m³
